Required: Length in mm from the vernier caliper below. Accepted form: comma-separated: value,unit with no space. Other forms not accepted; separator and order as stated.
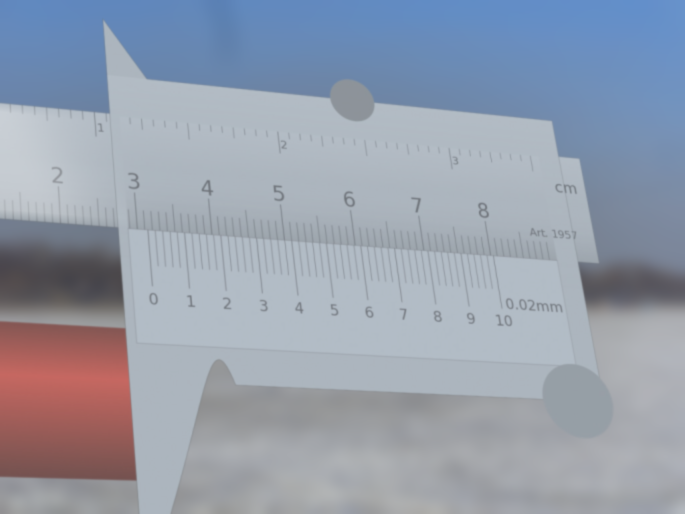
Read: 31.4,mm
